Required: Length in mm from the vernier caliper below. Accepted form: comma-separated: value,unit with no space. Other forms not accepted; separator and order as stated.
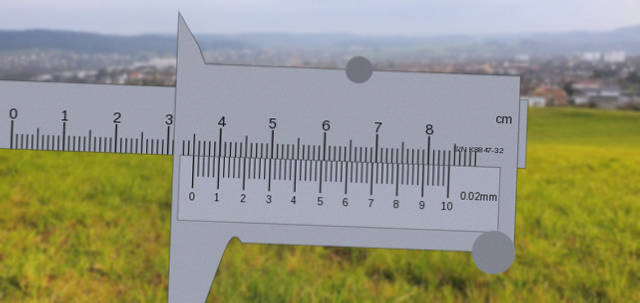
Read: 35.0,mm
